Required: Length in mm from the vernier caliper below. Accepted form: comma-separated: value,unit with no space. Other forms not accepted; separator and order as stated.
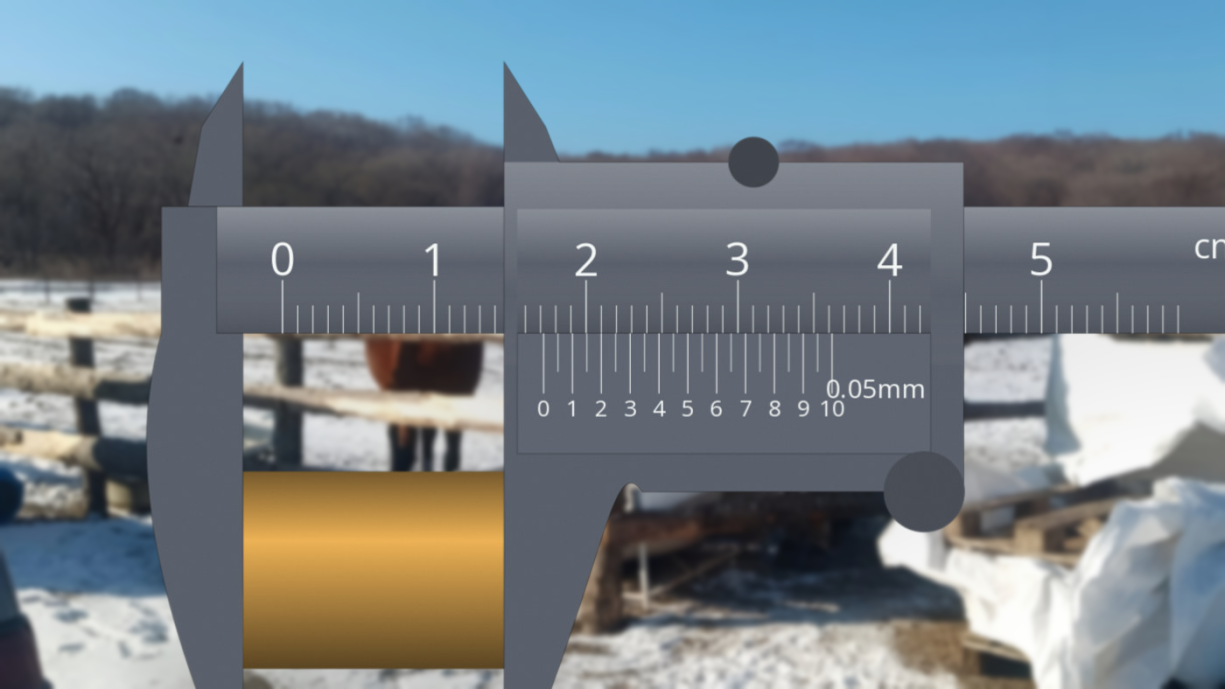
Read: 17.2,mm
